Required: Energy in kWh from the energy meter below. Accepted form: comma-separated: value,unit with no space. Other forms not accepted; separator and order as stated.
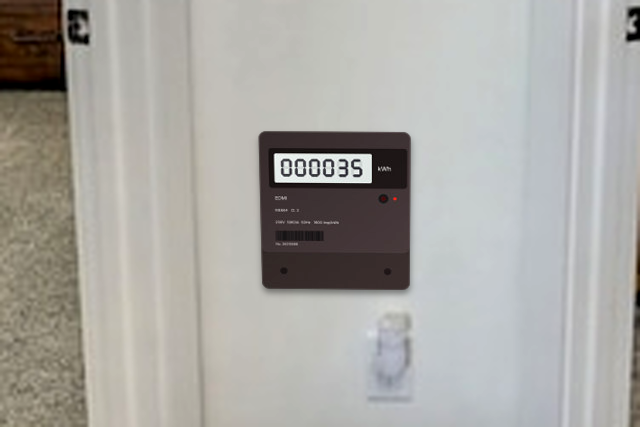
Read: 35,kWh
